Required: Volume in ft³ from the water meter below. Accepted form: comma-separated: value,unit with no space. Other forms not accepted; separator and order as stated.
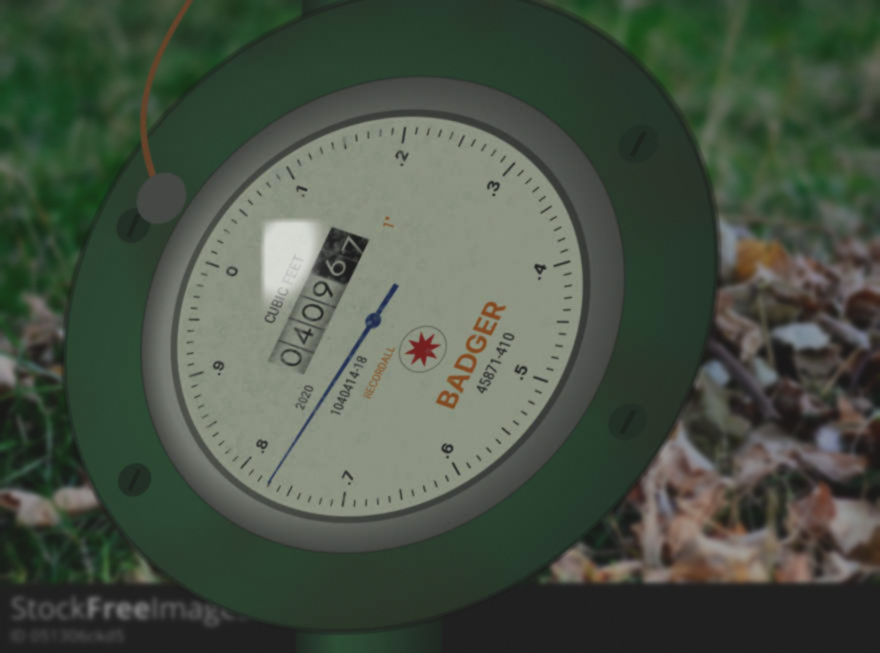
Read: 40966.77,ft³
